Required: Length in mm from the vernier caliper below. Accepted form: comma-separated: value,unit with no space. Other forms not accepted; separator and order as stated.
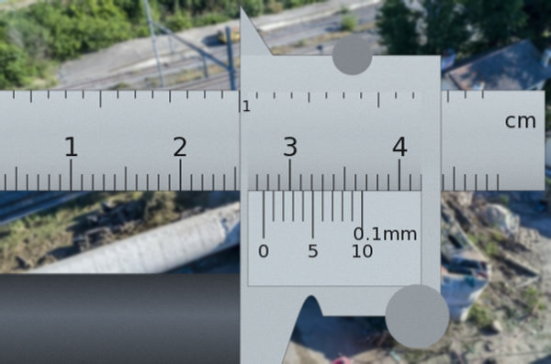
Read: 27.6,mm
